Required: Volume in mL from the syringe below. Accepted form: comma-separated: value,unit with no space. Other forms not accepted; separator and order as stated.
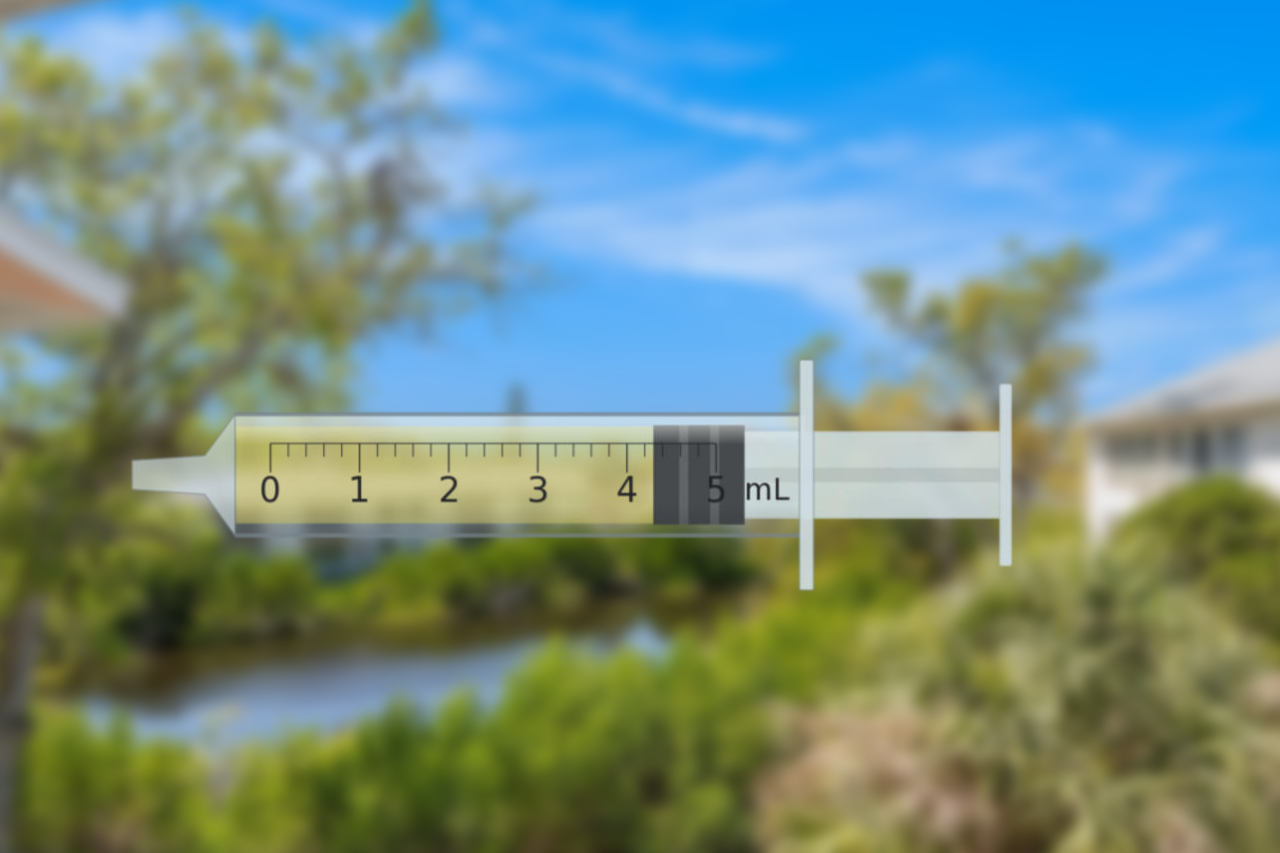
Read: 4.3,mL
